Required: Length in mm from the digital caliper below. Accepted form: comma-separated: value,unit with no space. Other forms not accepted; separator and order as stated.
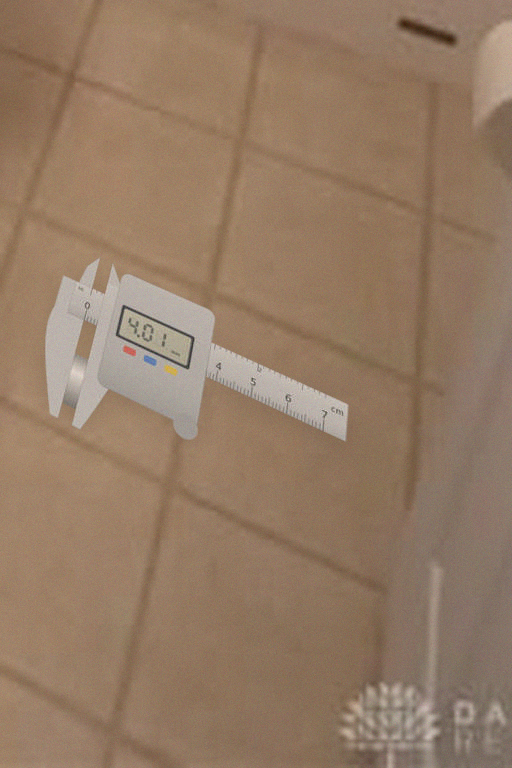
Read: 4.01,mm
